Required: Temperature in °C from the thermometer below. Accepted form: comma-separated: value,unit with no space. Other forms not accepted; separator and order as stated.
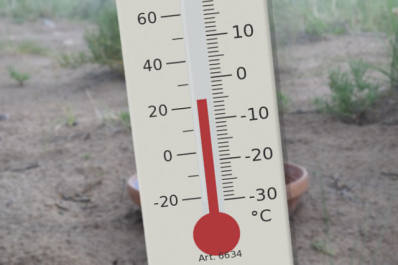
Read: -5,°C
